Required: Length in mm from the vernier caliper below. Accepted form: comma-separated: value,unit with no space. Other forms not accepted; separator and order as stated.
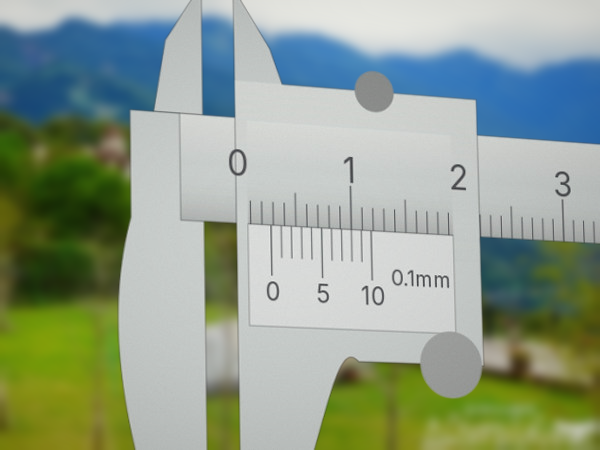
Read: 2.8,mm
